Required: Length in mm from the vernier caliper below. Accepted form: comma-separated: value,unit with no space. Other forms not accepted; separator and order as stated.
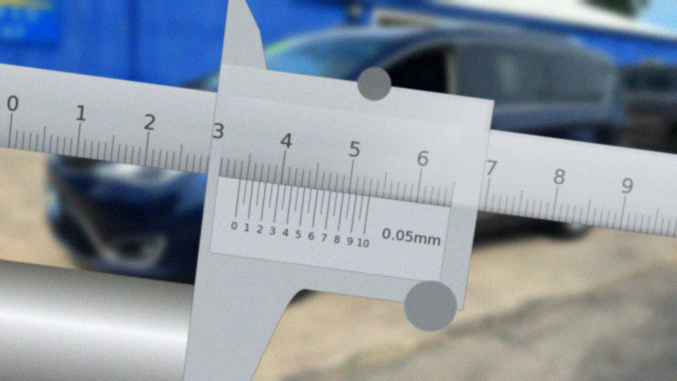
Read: 34.0,mm
